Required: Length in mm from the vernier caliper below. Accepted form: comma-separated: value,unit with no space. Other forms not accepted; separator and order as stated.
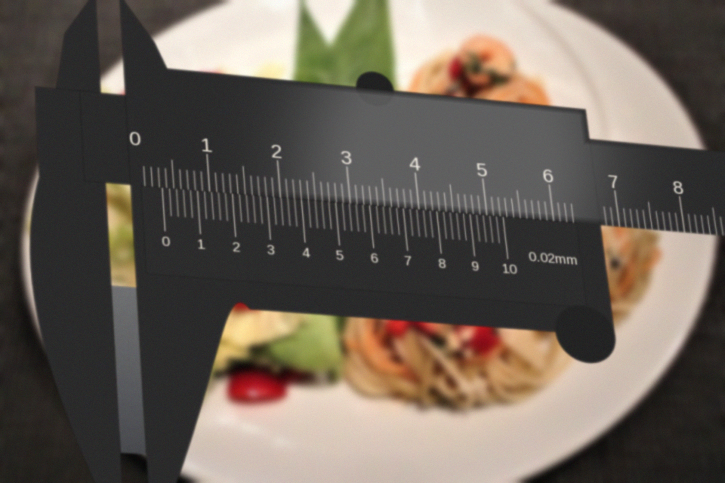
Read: 3.4,mm
